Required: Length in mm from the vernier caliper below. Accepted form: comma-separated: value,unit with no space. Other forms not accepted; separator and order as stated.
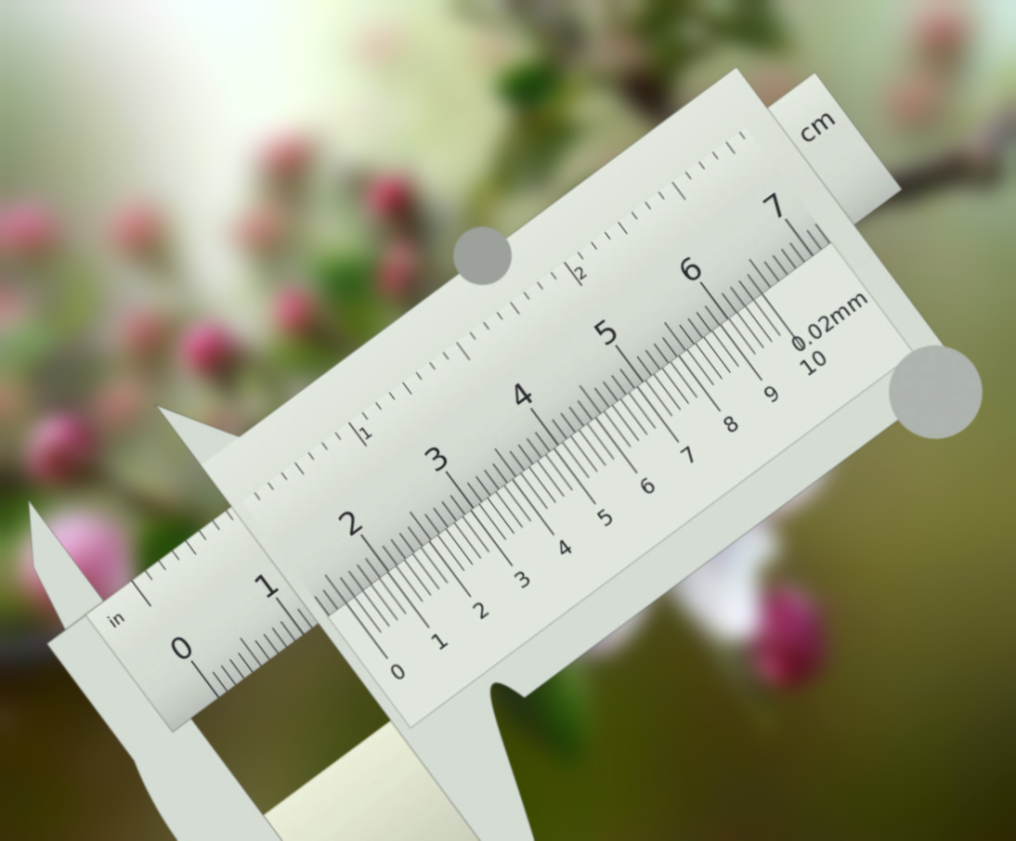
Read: 15.0,mm
